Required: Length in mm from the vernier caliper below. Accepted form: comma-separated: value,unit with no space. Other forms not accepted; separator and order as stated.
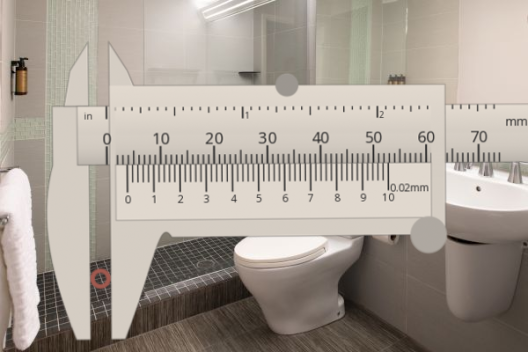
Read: 3.8,mm
